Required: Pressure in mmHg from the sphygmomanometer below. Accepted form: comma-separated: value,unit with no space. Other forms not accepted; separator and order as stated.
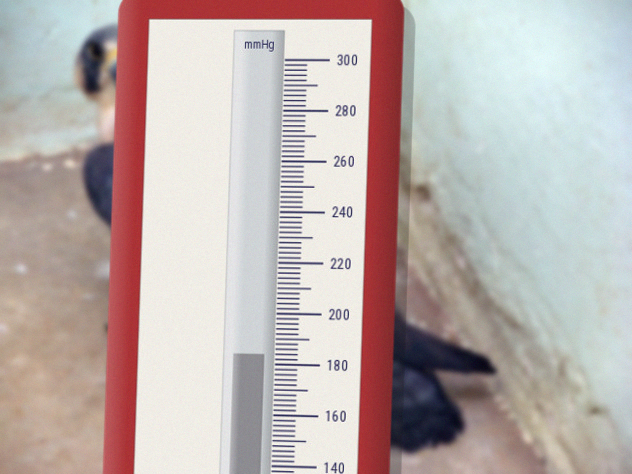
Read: 184,mmHg
